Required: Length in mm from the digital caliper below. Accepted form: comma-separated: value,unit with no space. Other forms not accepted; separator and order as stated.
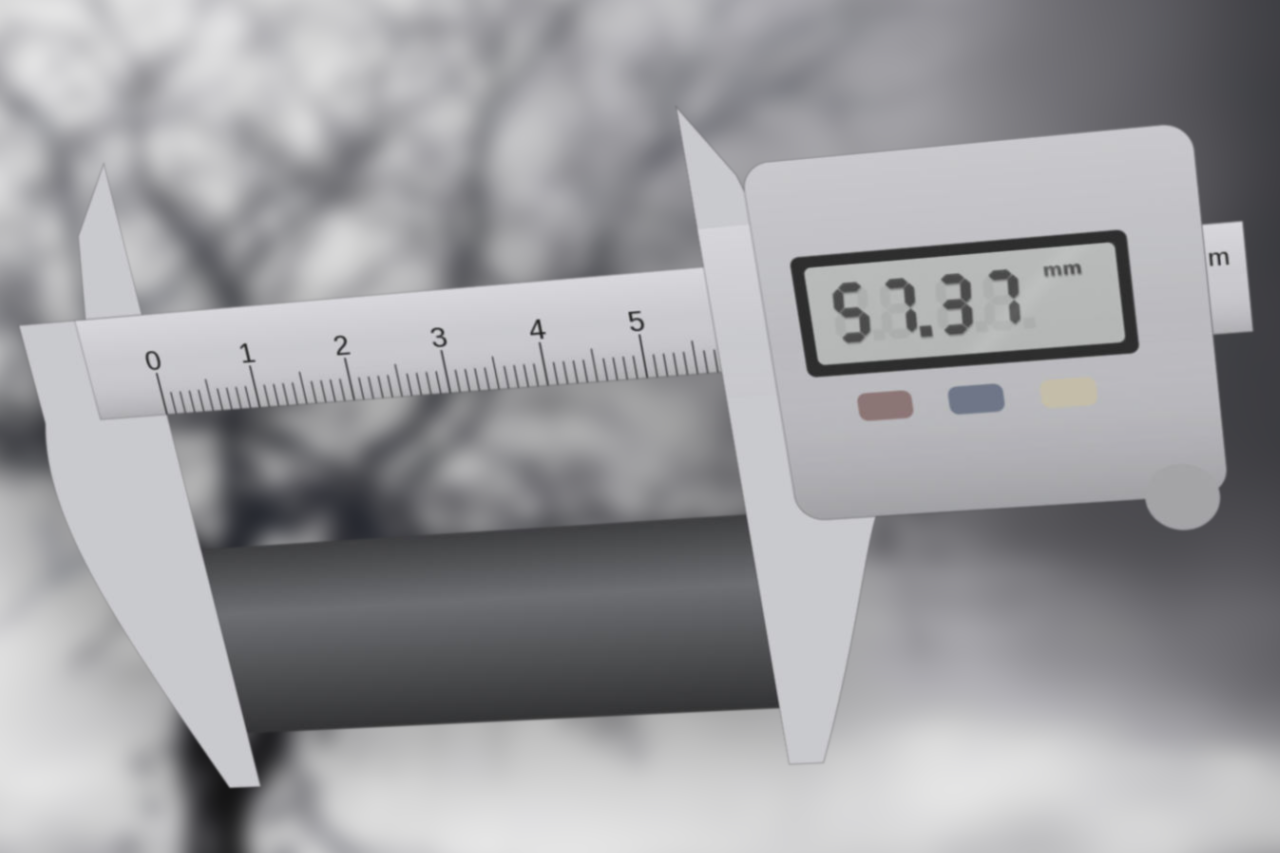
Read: 57.37,mm
